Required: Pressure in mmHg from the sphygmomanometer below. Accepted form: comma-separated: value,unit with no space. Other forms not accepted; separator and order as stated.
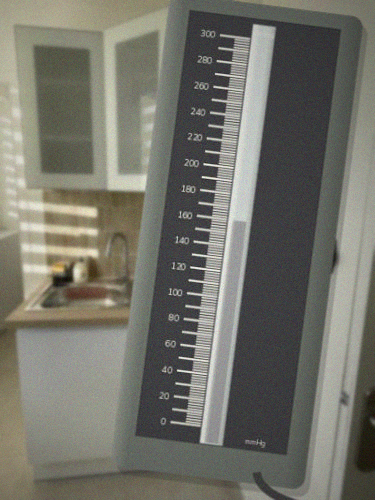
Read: 160,mmHg
